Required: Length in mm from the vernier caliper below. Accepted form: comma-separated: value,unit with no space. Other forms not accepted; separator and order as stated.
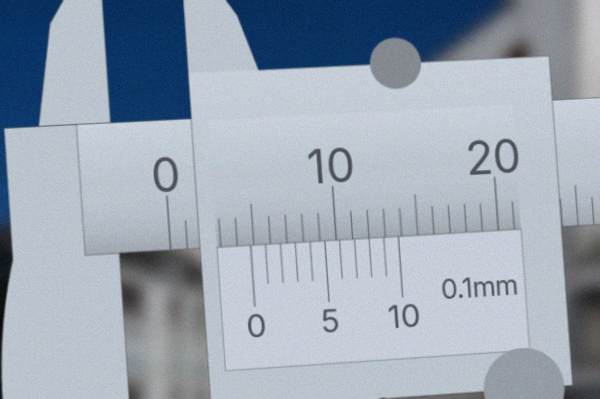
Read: 4.8,mm
